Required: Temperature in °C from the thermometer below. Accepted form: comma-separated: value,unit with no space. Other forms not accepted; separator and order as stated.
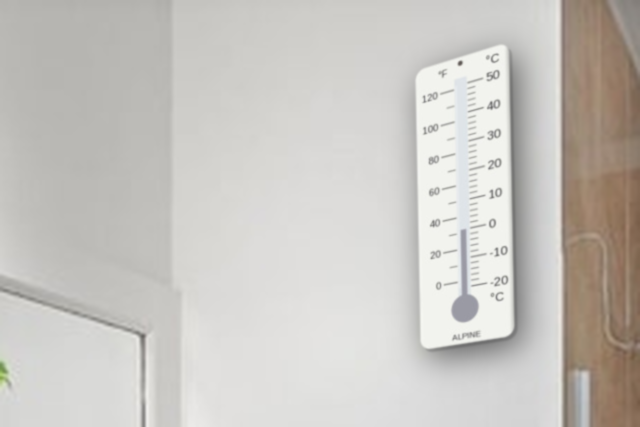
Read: 0,°C
